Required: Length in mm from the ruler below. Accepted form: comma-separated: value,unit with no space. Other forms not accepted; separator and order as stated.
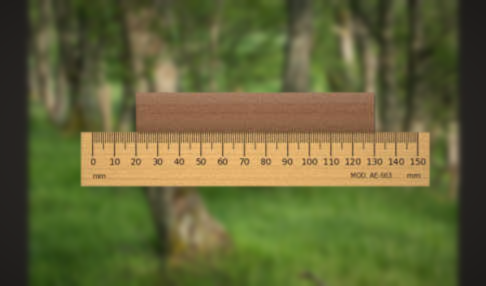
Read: 110,mm
